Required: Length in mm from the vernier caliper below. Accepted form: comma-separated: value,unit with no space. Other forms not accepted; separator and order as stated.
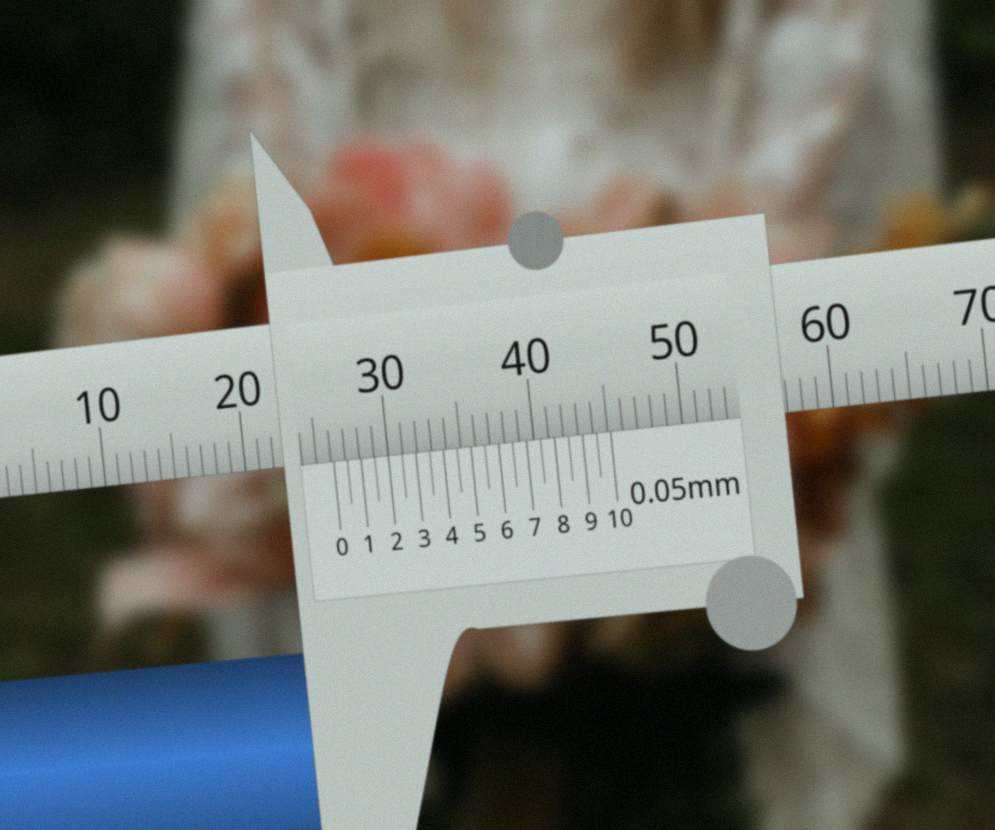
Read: 26.2,mm
